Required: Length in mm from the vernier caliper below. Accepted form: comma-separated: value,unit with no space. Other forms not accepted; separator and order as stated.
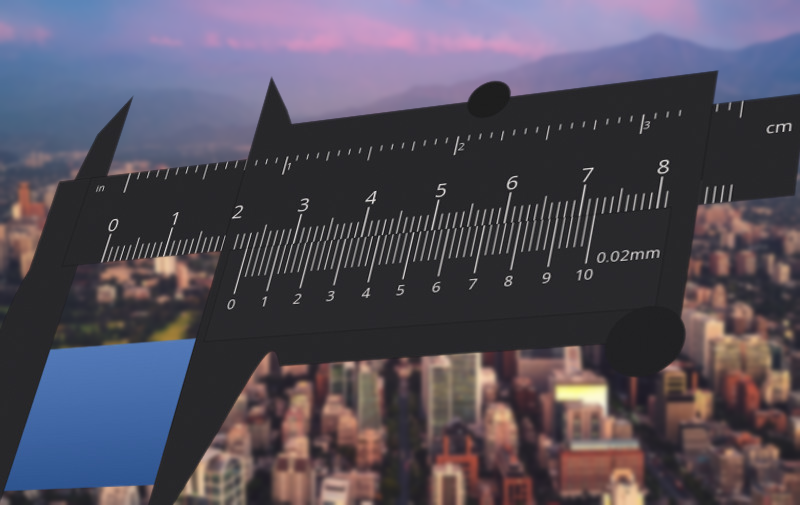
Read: 23.0,mm
